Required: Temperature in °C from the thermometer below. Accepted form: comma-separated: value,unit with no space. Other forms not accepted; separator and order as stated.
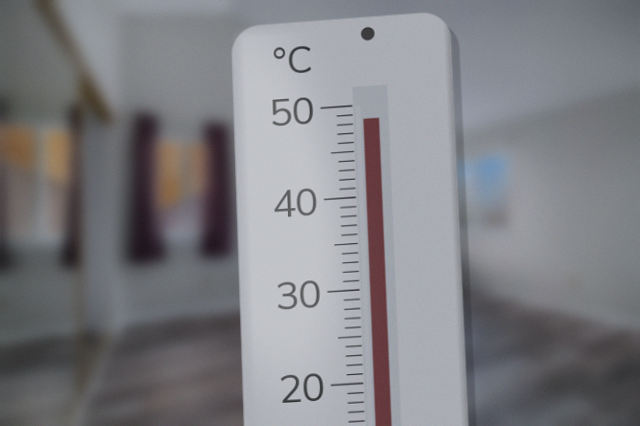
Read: 48.5,°C
